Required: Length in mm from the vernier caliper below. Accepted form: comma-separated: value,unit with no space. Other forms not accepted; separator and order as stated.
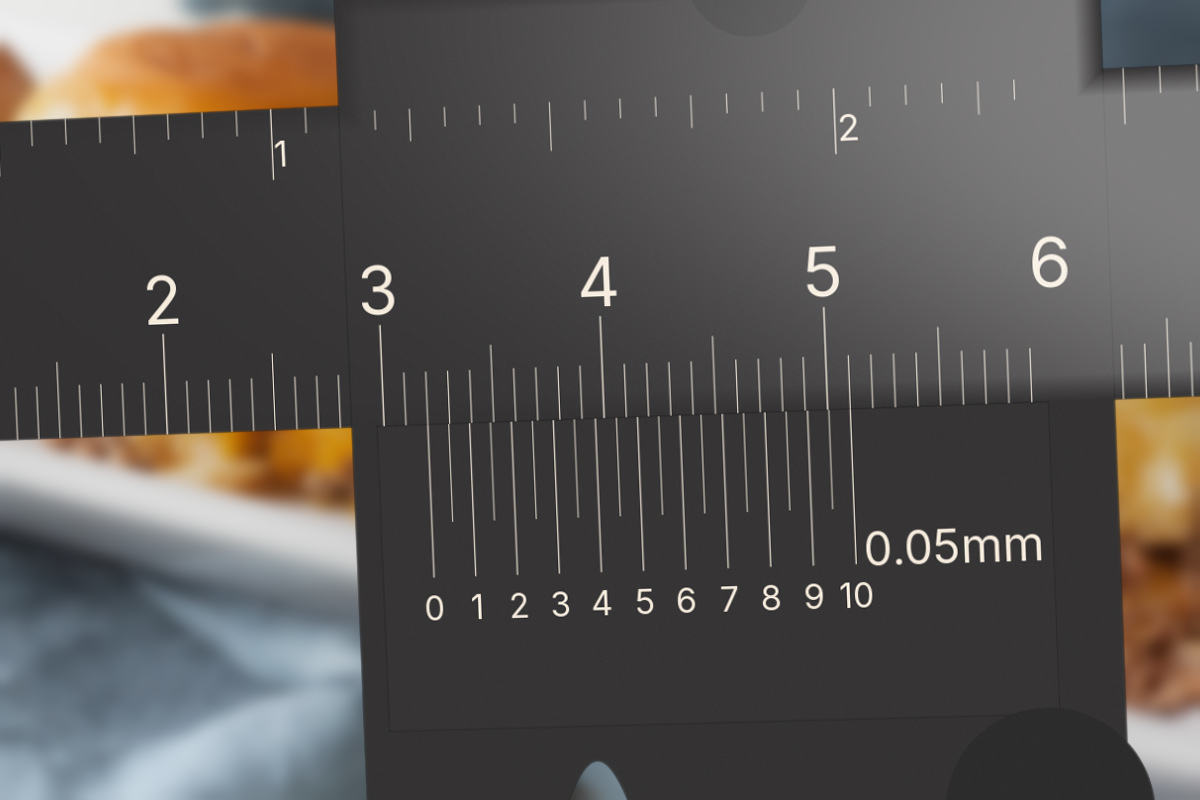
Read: 32.0,mm
